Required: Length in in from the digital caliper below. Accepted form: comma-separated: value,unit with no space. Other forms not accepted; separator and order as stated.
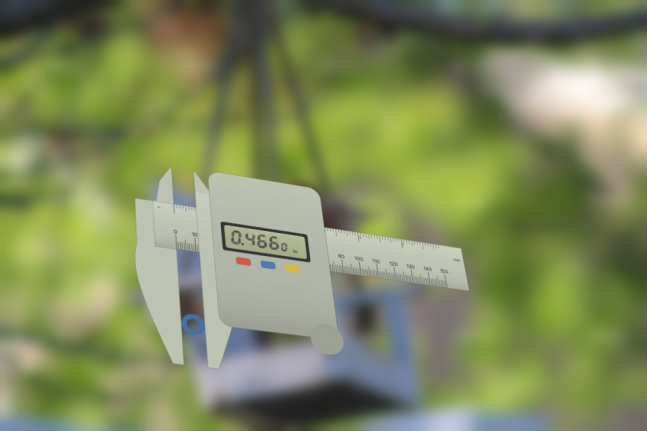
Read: 0.4660,in
